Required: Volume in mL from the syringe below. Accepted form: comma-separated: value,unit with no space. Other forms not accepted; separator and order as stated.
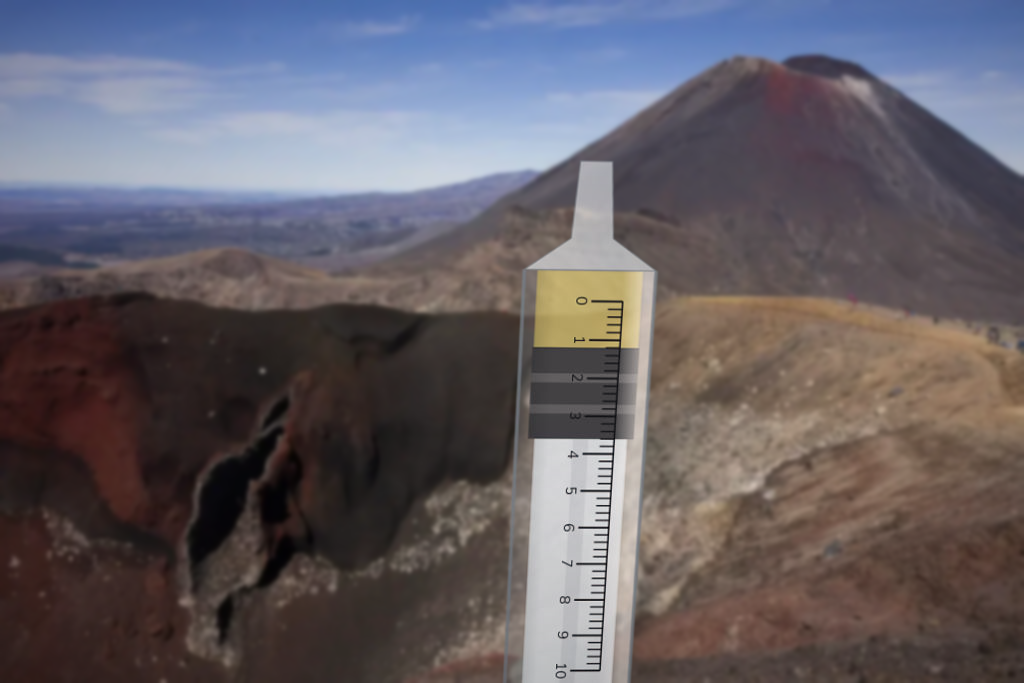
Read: 1.2,mL
